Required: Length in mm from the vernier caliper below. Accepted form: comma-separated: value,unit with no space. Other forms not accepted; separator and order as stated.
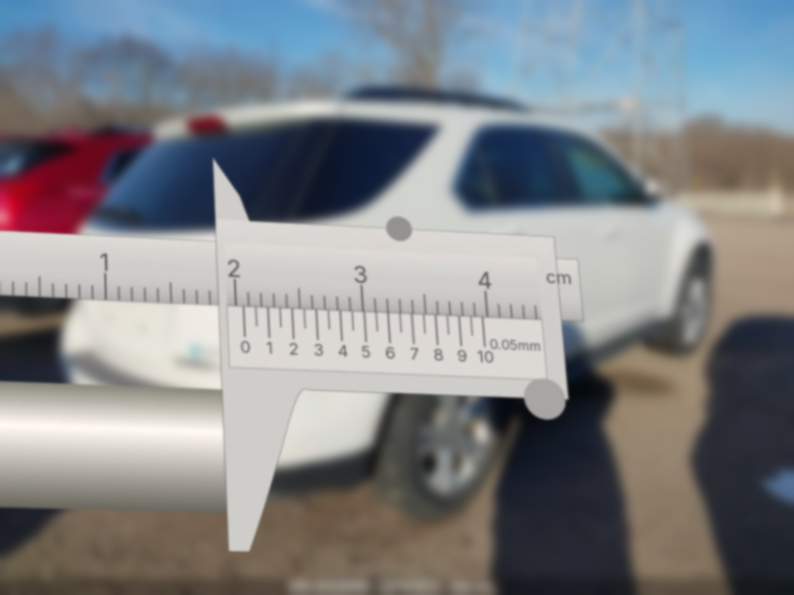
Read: 20.6,mm
